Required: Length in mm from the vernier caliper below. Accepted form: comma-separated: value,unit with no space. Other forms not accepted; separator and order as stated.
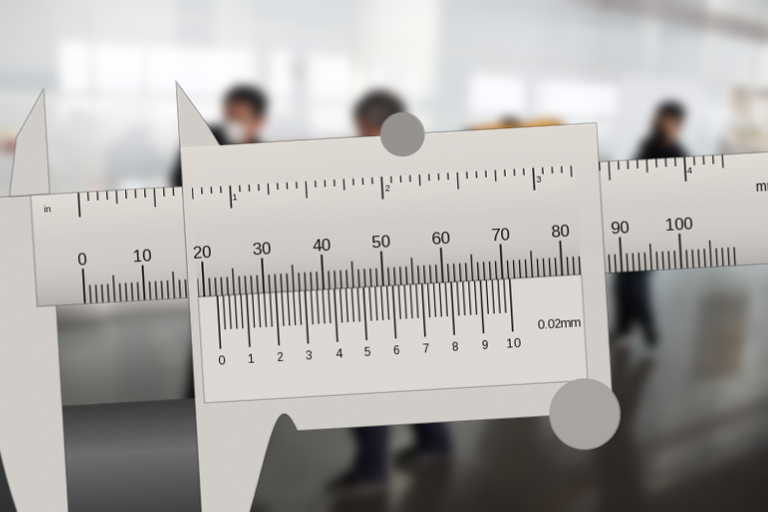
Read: 22.2,mm
